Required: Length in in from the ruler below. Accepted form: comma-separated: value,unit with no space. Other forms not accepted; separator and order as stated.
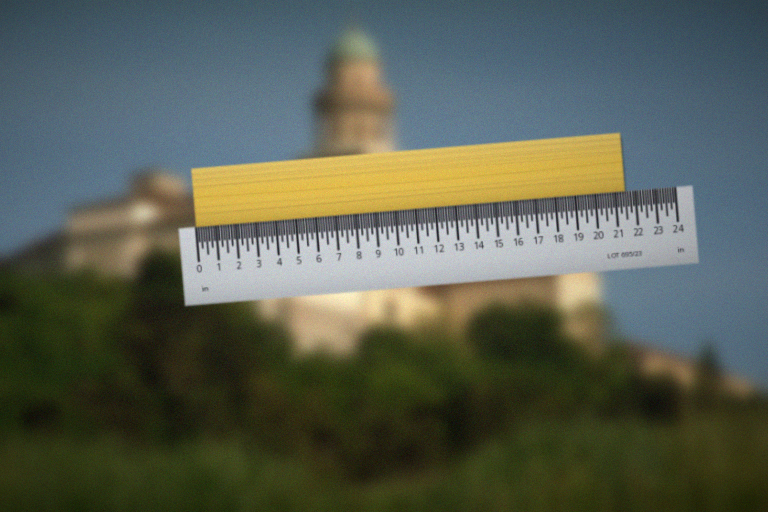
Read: 21.5,in
